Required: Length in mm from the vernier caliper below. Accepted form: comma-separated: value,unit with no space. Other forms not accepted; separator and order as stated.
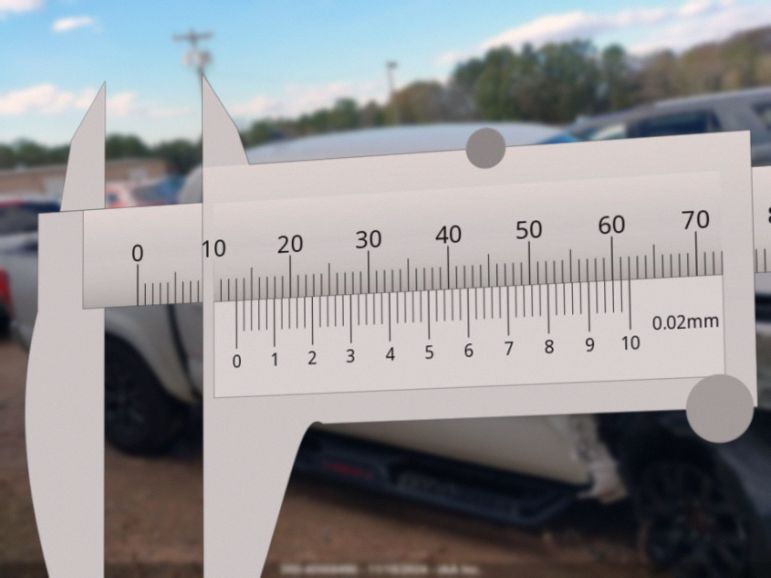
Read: 13.0,mm
